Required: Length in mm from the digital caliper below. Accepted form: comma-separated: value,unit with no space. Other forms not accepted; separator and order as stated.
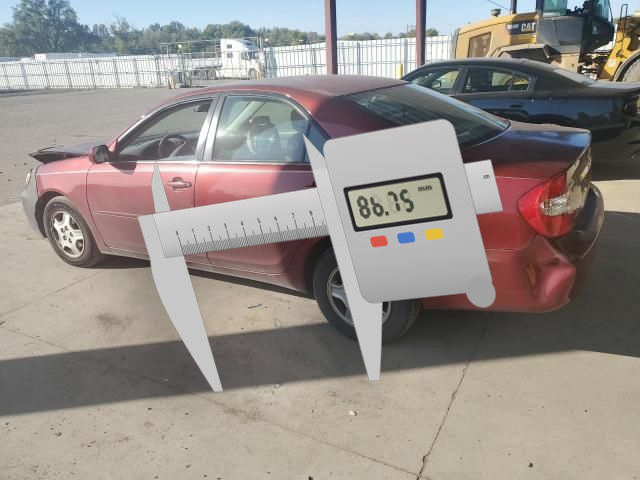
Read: 86.75,mm
